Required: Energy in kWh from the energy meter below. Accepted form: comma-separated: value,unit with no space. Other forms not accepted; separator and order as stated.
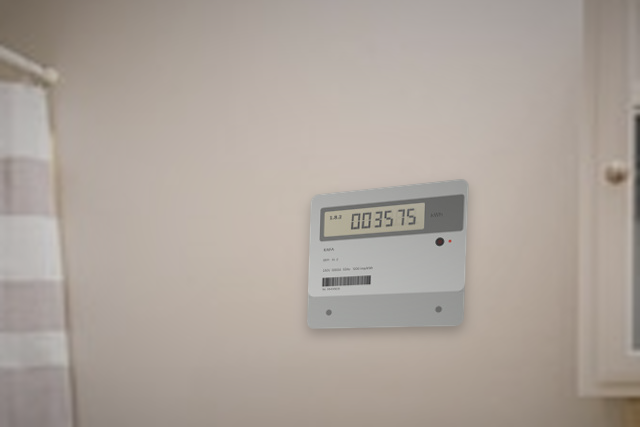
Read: 3575,kWh
